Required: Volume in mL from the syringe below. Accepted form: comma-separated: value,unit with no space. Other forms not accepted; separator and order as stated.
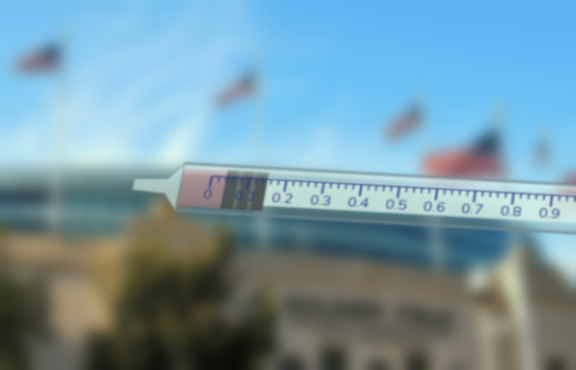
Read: 0.04,mL
